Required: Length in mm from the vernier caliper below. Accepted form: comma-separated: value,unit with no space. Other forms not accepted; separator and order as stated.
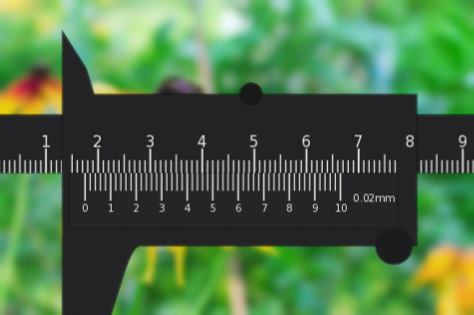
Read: 17.5,mm
